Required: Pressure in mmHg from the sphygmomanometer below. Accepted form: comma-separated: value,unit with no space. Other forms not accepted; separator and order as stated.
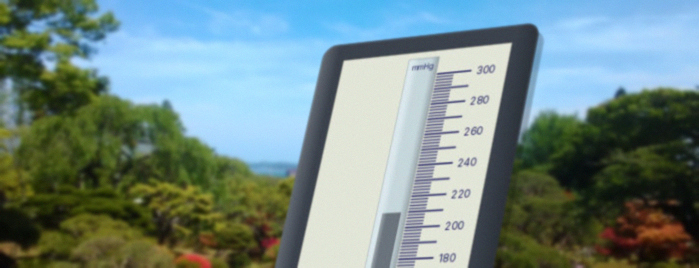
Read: 210,mmHg
